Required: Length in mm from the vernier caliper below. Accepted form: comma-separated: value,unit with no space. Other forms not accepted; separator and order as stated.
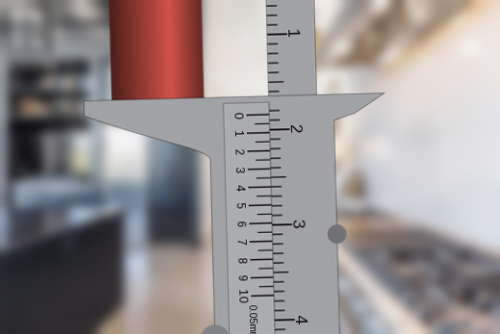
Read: 18.4,mm
